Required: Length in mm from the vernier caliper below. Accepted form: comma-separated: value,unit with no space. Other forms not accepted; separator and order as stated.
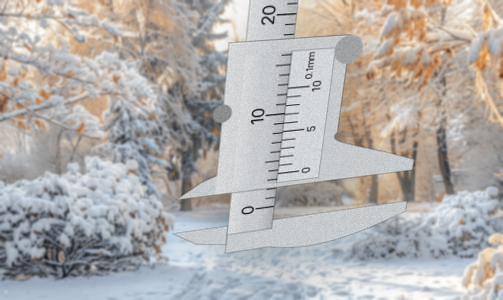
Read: 3.6,mm
